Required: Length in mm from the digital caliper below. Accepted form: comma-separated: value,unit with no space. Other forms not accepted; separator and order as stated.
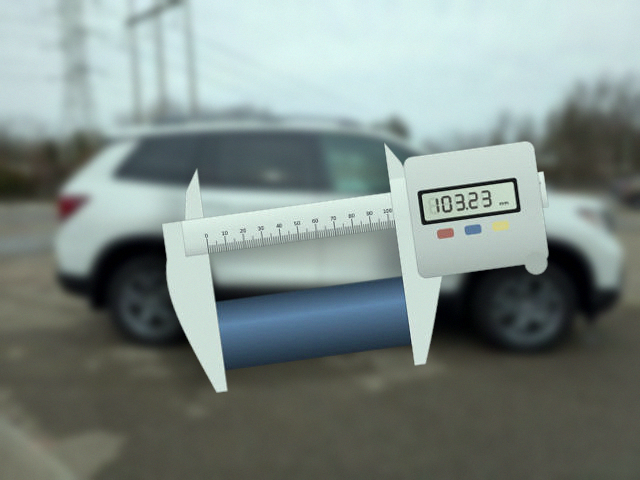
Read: 103.23,mm
